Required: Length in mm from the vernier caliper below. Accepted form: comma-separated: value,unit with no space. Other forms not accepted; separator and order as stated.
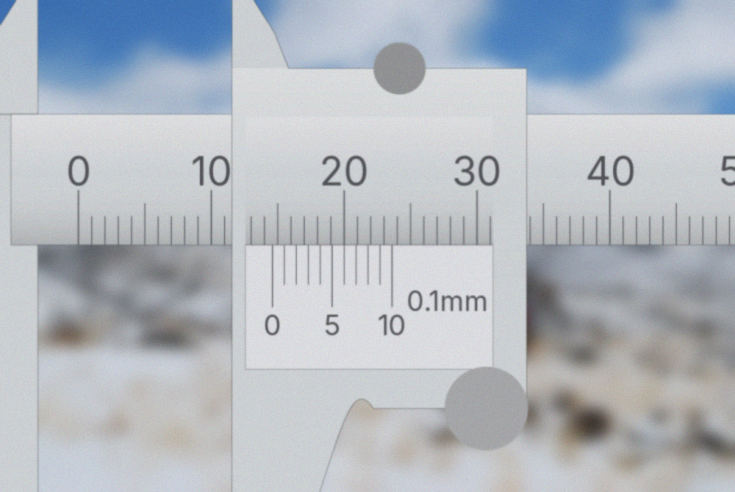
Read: 14.6,mm
